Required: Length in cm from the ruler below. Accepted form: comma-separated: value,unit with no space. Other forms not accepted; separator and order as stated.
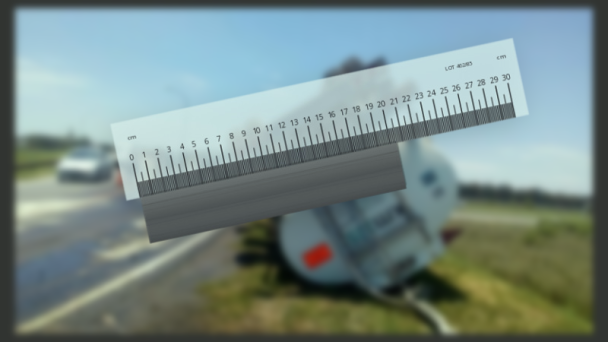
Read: 20.5,cm
